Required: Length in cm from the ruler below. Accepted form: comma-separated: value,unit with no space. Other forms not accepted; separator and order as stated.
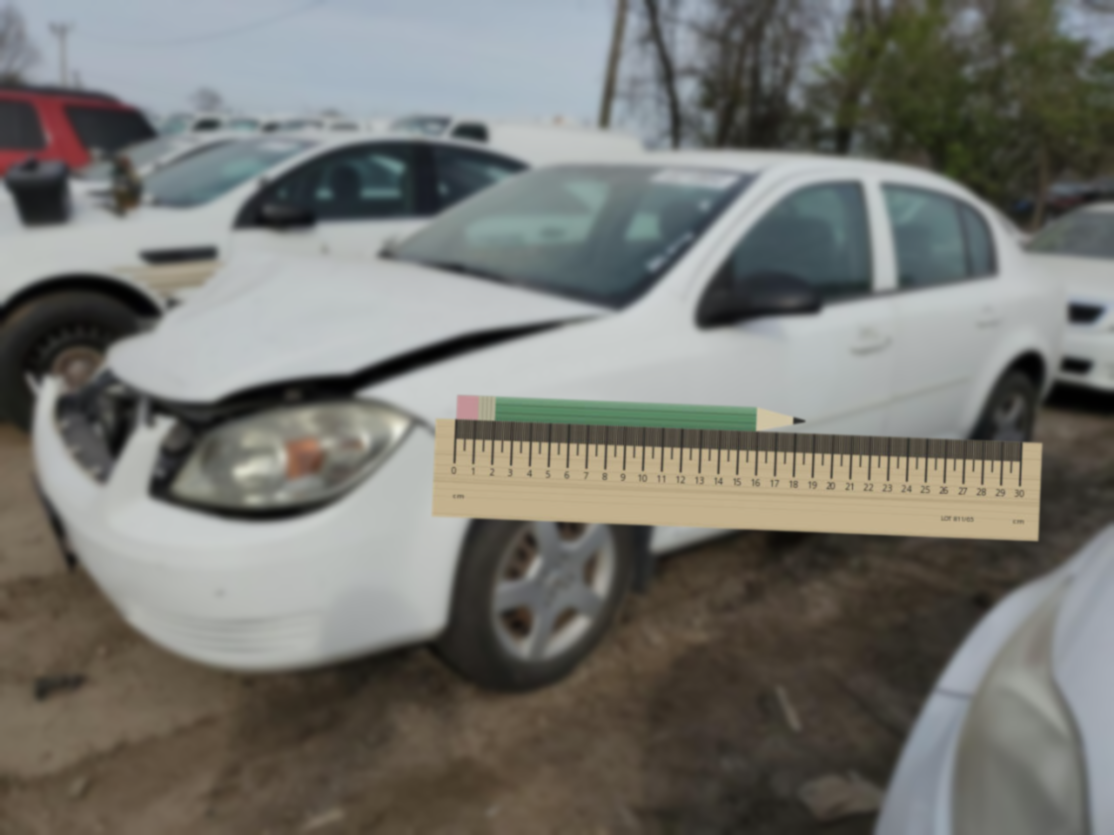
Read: 18.5,cm
